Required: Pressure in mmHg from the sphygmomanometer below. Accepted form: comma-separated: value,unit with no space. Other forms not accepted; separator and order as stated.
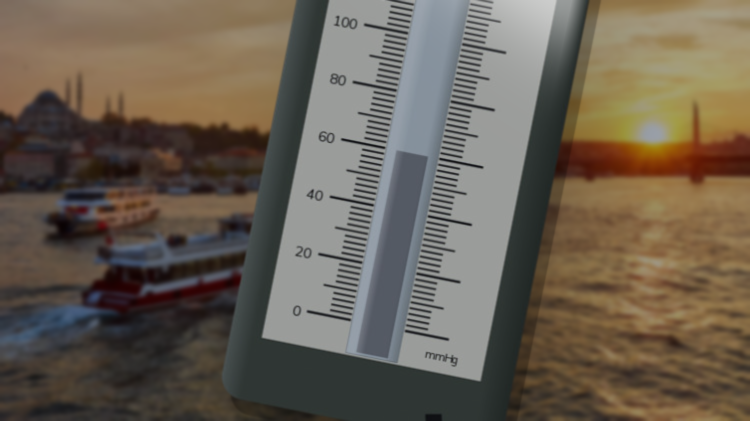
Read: 60,mmHg
